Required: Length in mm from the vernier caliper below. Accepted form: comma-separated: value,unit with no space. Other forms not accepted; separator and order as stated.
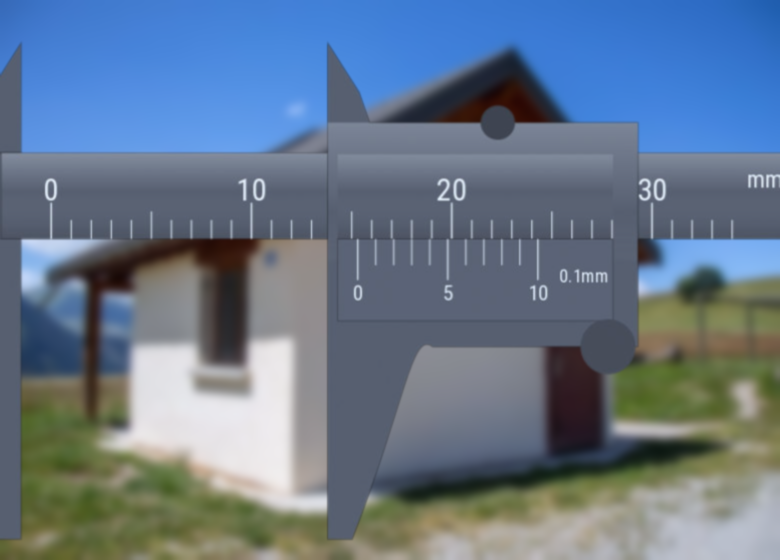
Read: 15.3,mm
